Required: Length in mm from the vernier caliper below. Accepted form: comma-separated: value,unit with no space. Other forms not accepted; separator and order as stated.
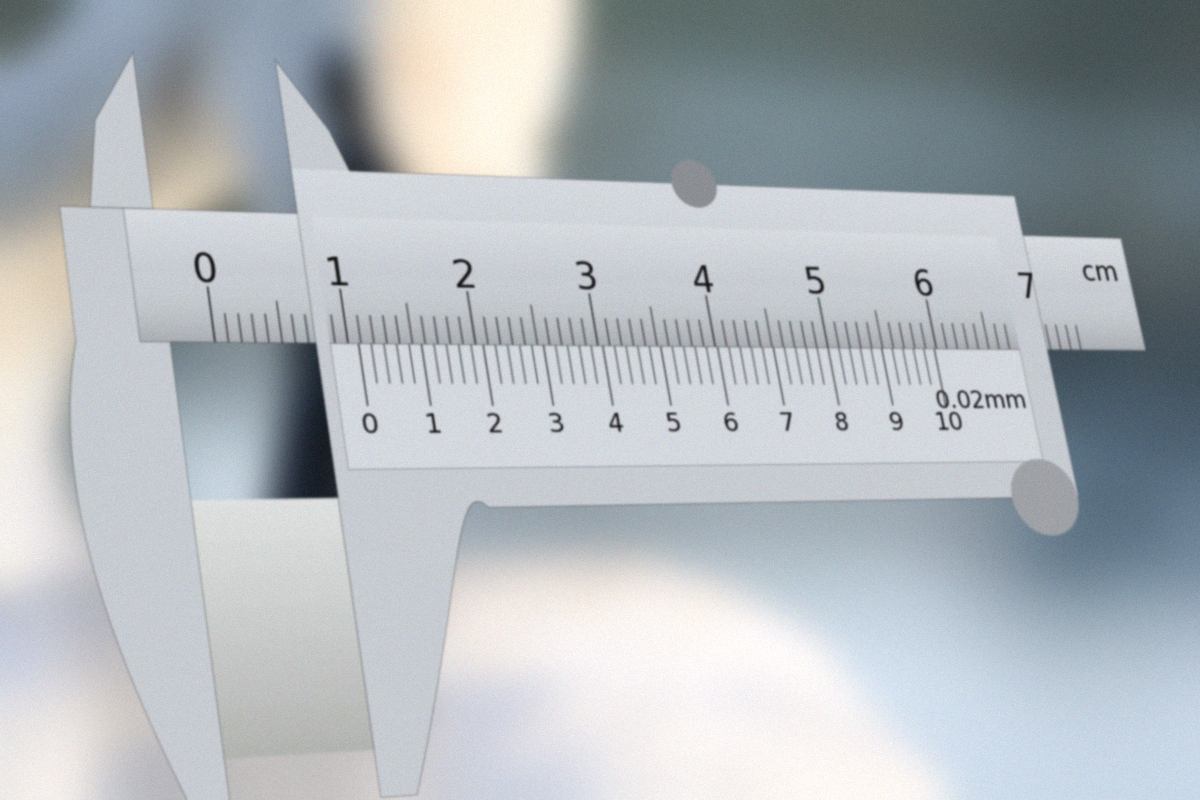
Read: 10.8,mm
